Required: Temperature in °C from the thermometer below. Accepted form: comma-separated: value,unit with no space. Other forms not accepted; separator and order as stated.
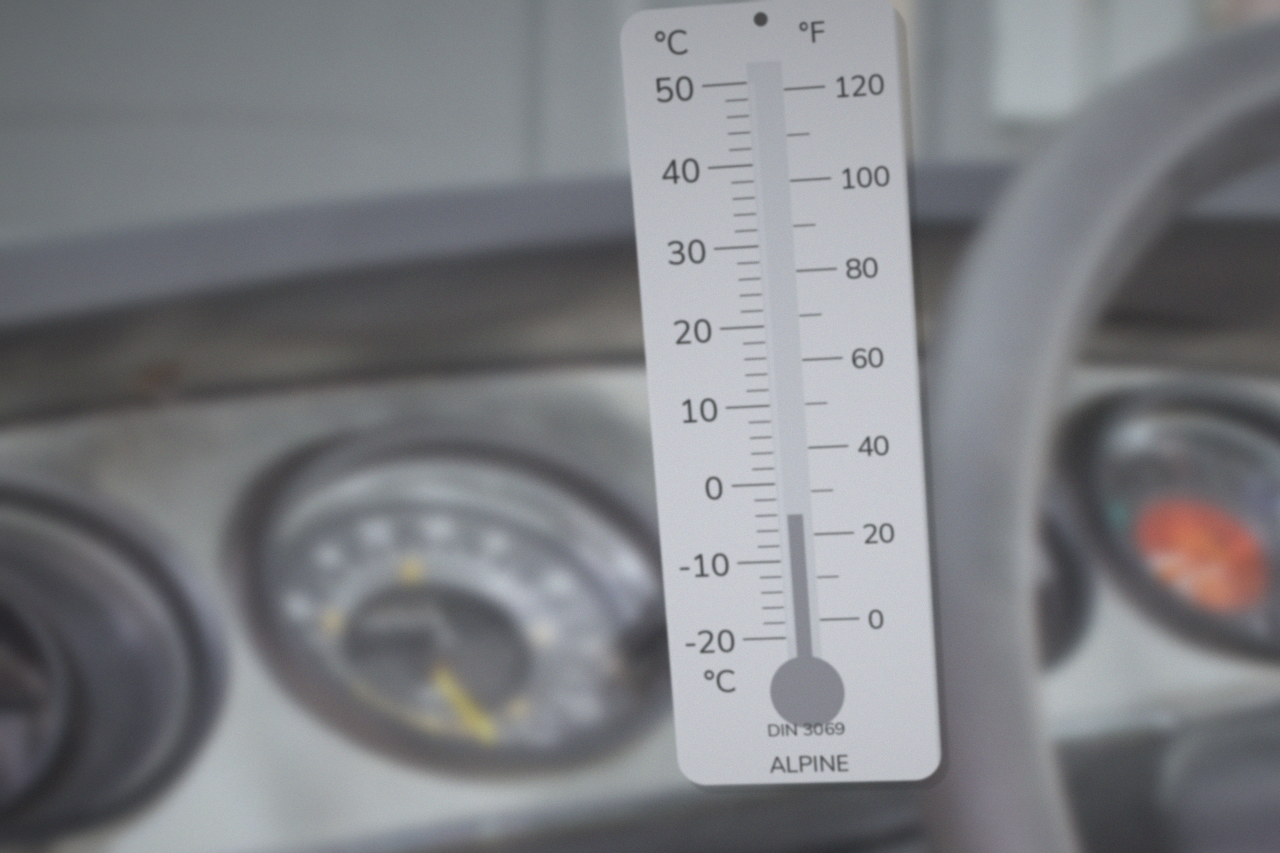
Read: -4,°C
